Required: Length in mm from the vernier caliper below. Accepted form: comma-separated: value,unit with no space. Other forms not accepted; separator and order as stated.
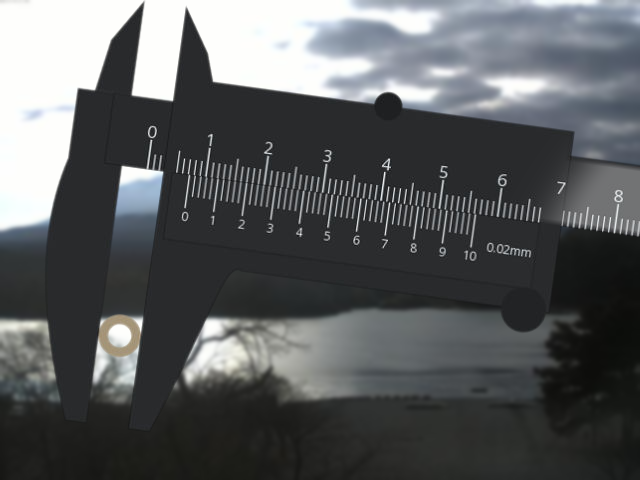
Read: 7.2,mm
